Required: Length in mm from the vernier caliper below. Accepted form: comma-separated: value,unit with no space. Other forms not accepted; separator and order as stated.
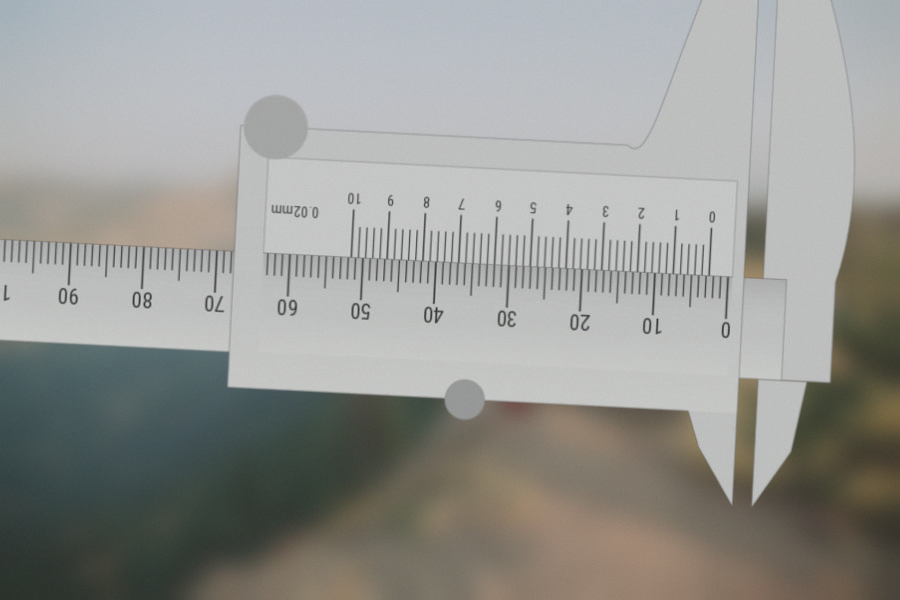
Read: 2.6,mm
